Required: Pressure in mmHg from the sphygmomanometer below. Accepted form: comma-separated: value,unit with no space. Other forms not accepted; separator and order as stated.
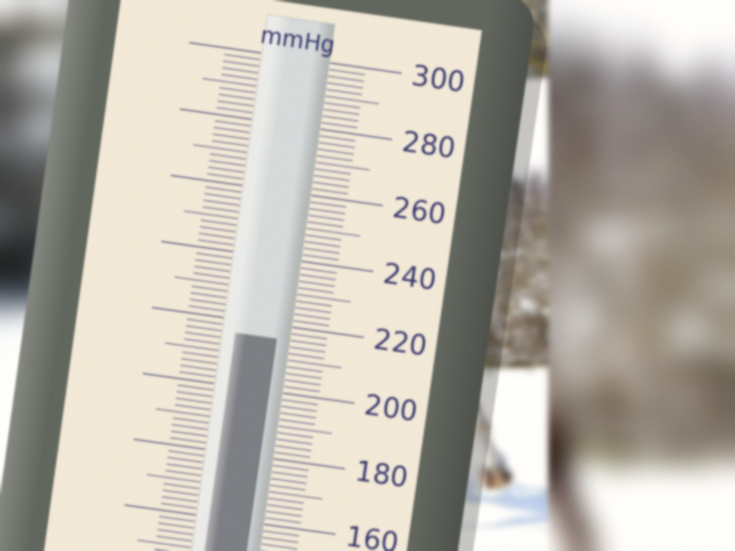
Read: 216,mmHg
